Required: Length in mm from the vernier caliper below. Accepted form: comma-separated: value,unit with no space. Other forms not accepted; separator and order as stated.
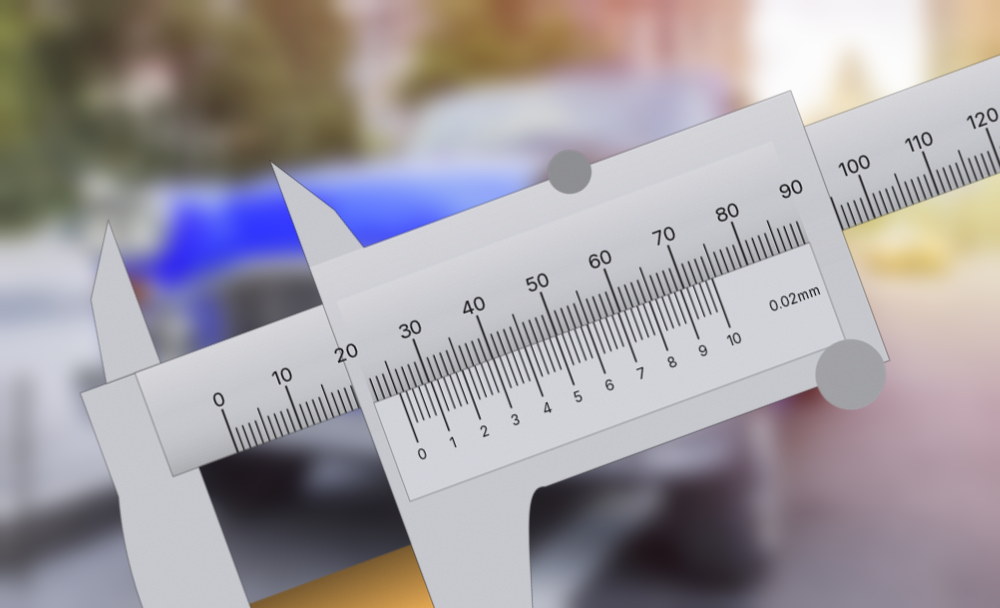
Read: 25.4,mm
